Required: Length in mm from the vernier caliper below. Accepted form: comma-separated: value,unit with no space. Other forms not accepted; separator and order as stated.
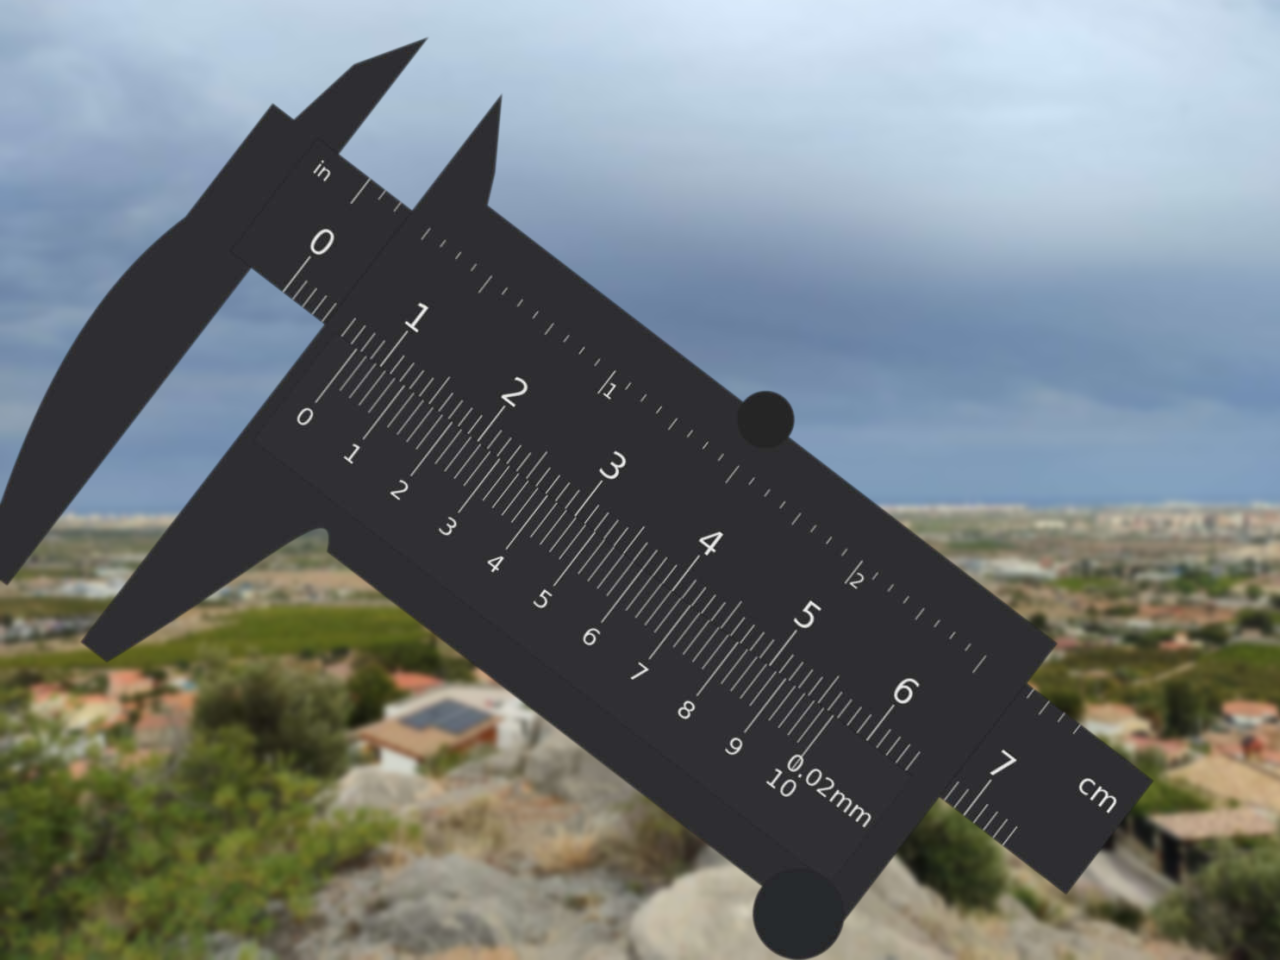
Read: 7.6,mm
